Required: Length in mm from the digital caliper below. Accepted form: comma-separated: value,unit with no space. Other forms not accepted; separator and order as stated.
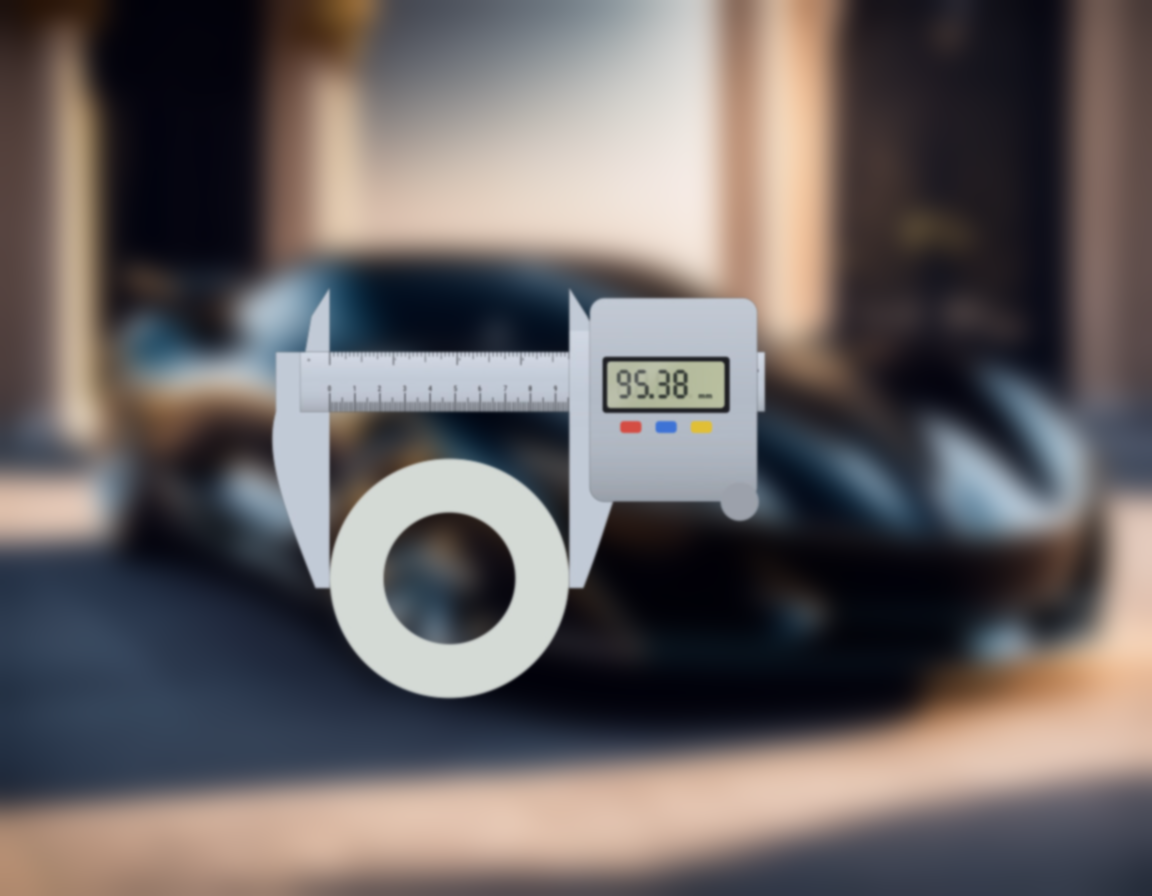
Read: 95.38,mm
